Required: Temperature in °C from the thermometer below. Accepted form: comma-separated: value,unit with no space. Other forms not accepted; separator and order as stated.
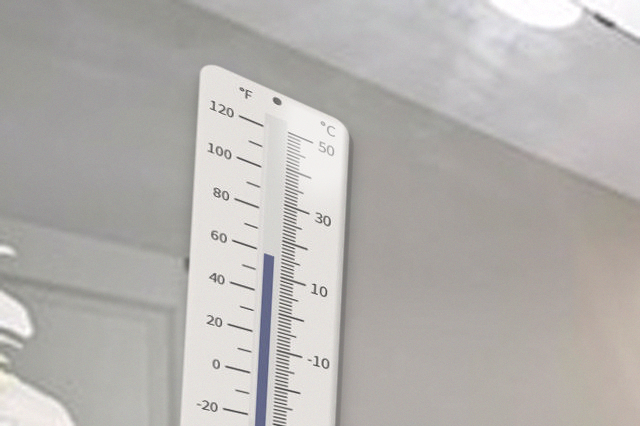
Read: 15,°C
